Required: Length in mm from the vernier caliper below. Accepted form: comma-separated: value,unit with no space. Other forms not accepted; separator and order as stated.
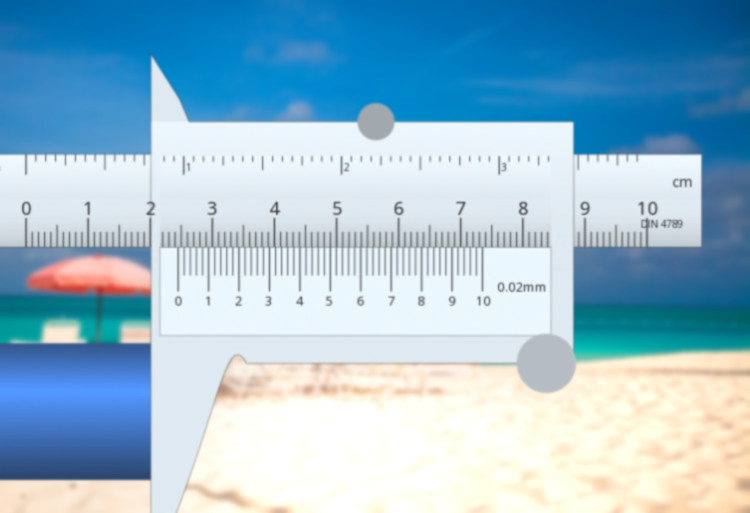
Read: 24.5,mm
